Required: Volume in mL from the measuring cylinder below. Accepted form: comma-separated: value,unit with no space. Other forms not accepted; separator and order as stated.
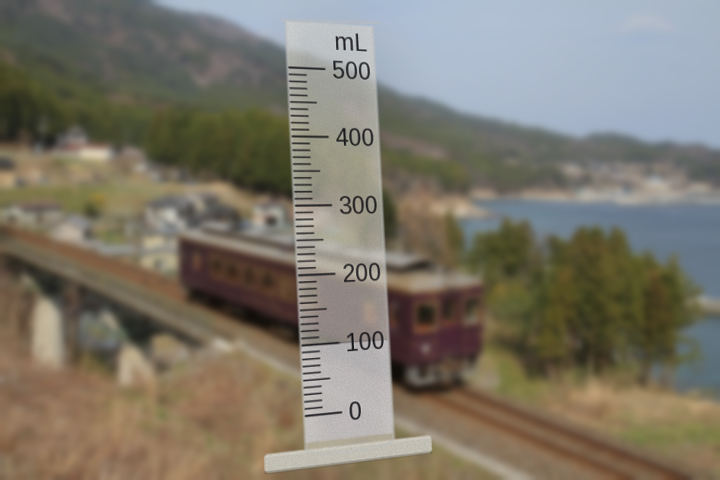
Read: 100,mL
